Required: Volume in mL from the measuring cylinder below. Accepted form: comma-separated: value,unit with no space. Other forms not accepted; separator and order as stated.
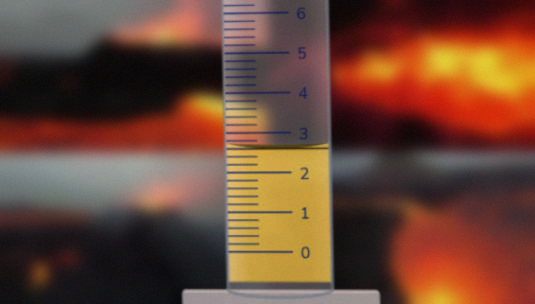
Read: 2.6,mL
